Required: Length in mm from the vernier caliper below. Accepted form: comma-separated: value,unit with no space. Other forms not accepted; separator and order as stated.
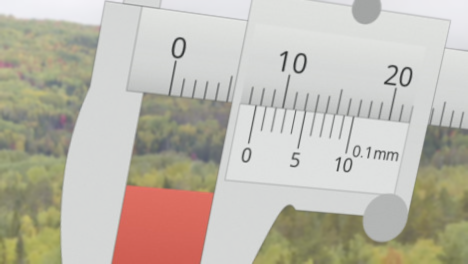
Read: 7.6,mm
